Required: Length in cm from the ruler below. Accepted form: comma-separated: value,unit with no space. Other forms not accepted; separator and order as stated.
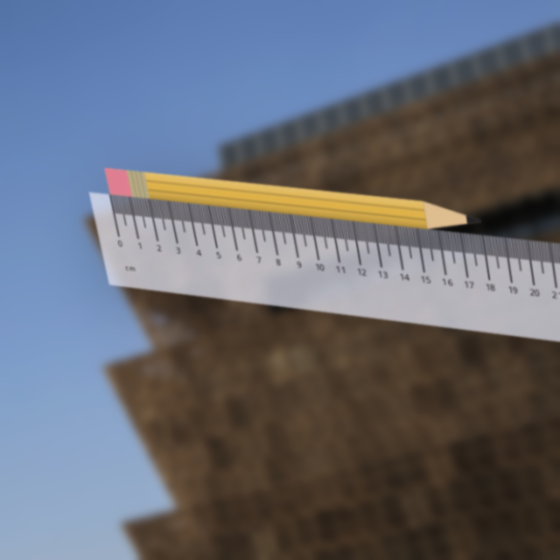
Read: 18,cm
